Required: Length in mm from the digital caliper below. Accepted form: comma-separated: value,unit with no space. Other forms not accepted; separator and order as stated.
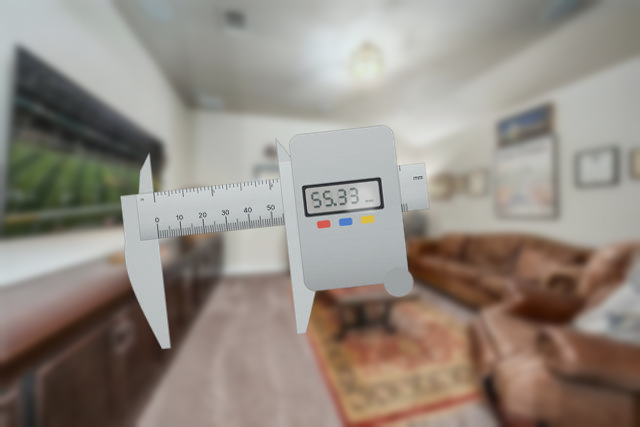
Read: 55.33,mm
